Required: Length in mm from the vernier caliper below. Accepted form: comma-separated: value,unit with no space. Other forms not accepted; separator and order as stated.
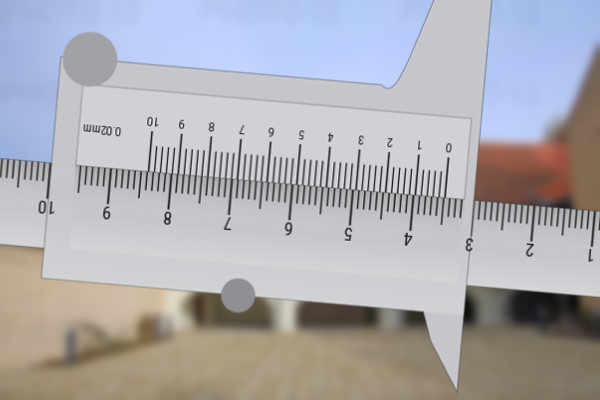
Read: 34.8,mm
